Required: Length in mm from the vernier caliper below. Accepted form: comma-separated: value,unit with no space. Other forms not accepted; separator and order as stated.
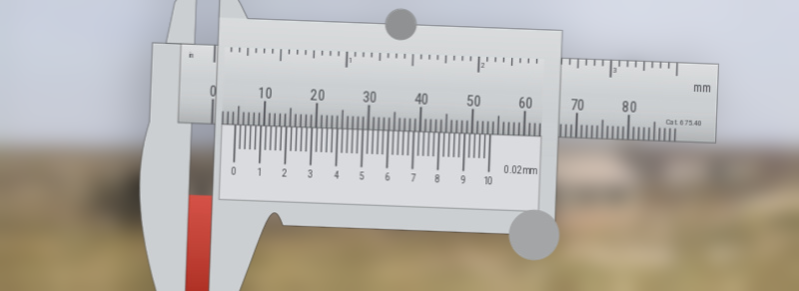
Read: 4.5,mm
